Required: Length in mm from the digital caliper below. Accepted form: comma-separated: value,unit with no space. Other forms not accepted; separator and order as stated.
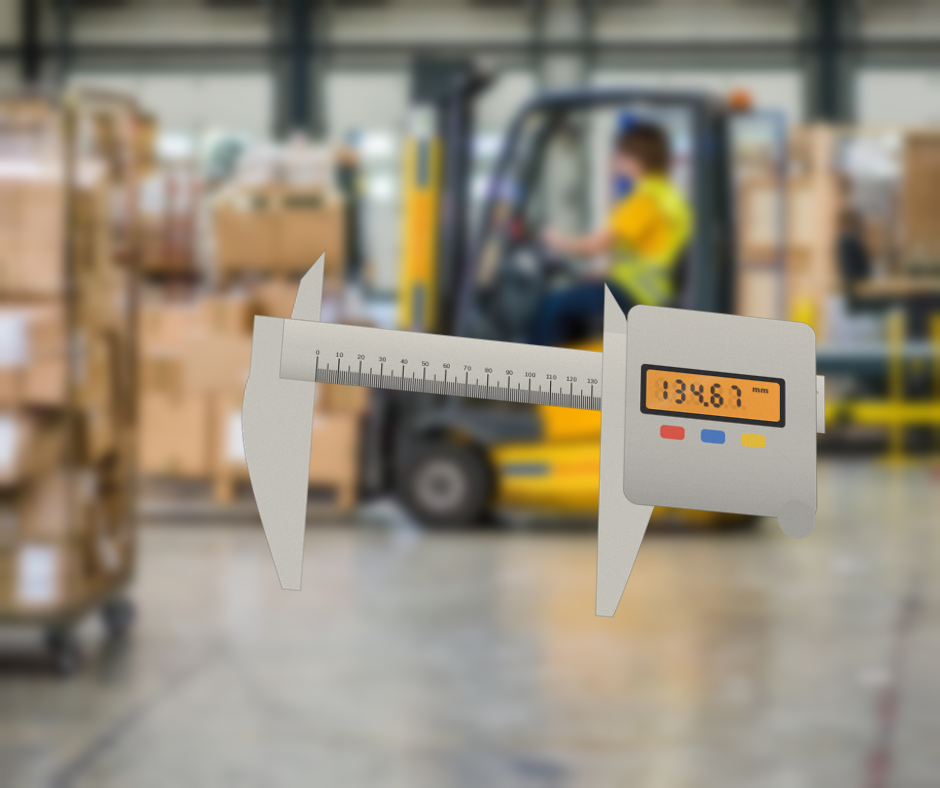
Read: 134.67,mm
